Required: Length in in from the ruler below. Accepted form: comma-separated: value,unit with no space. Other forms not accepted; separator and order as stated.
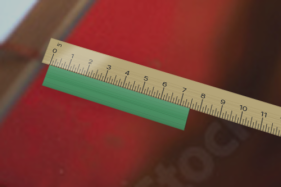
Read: 7.5,in
